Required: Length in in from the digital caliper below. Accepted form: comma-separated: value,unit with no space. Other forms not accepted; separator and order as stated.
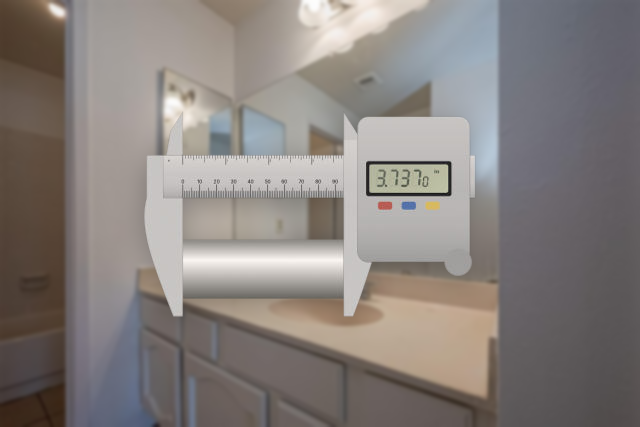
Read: 3.7370,in
